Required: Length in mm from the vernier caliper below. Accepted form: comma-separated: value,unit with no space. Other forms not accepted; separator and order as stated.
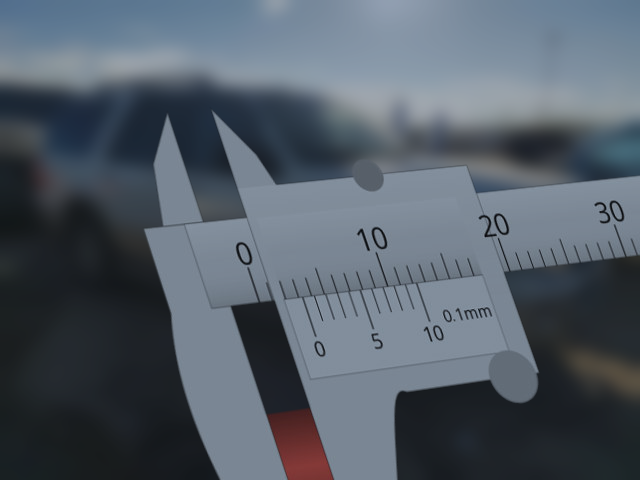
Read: 3.3,mm
